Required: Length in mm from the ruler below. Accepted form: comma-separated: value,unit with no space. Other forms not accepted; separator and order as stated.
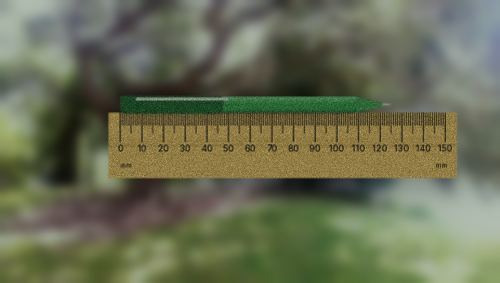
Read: 125,mm
